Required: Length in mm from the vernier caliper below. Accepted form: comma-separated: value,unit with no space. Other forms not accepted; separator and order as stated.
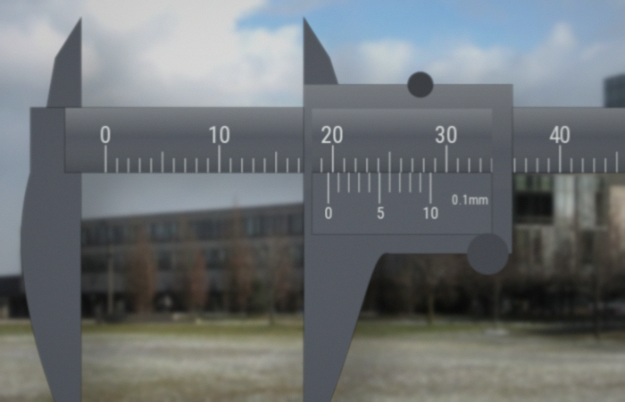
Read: 19.6,mm
